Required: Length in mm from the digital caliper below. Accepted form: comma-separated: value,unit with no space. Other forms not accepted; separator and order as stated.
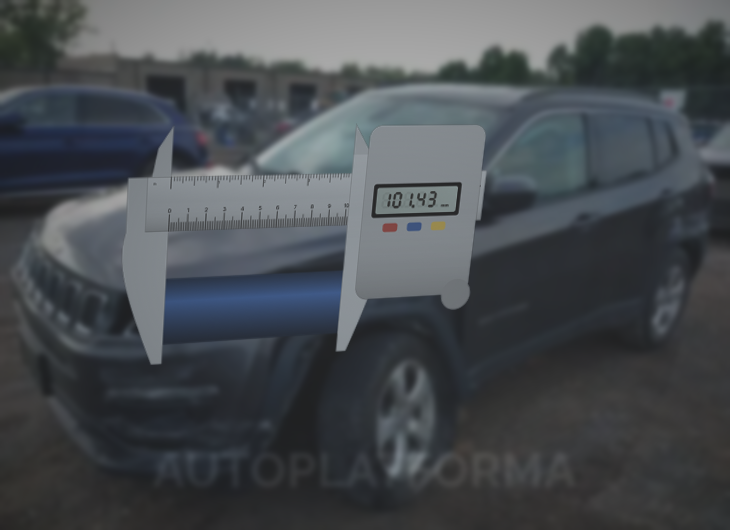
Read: 101.43,mm
